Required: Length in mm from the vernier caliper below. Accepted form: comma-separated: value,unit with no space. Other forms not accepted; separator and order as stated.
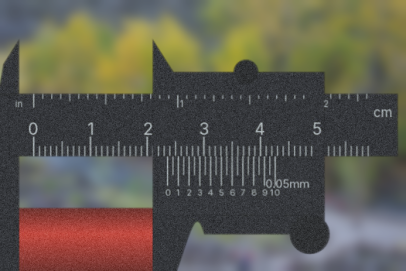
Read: 23.6,mm
